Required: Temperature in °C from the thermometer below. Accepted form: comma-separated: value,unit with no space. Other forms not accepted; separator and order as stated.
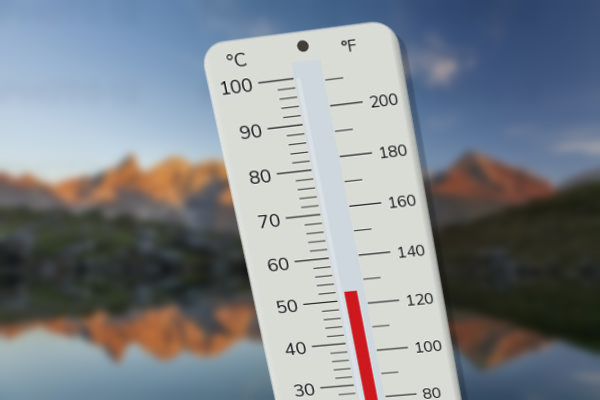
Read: 52,°C
